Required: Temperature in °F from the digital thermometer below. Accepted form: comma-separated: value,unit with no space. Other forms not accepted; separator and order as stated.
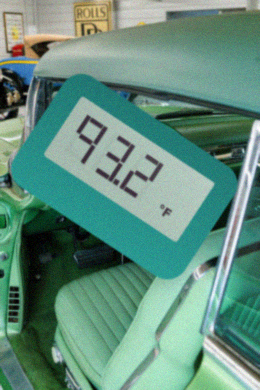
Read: 93.2,°F
